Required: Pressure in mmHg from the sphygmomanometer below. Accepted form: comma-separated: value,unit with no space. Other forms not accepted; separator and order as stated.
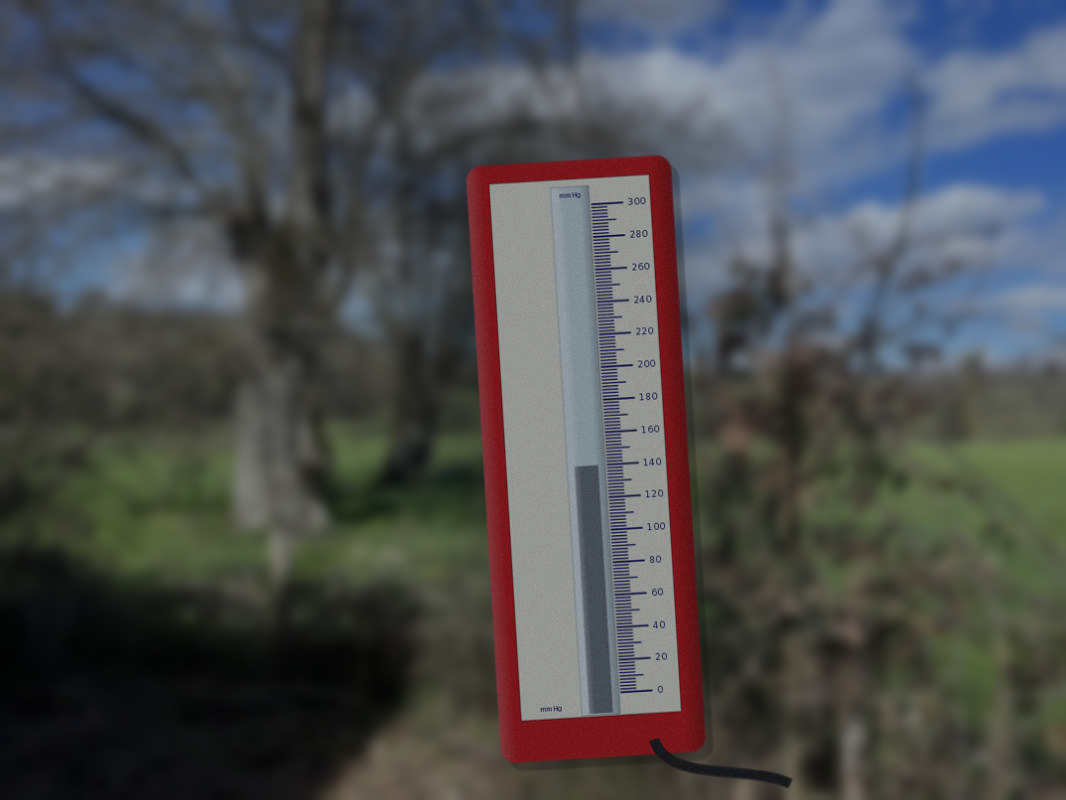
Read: 140,mmHg
